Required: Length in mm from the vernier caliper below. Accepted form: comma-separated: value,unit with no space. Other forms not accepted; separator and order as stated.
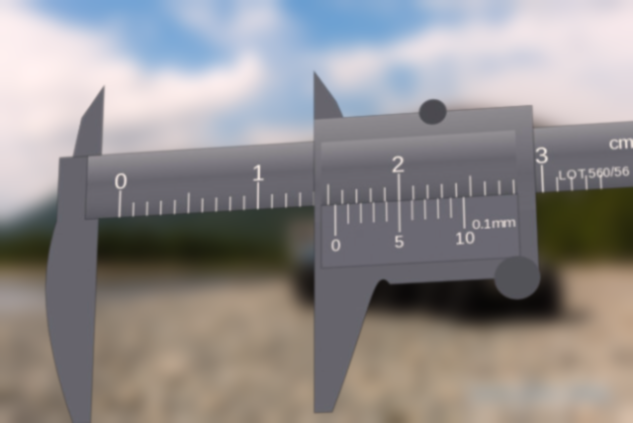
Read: 15.5,mm
